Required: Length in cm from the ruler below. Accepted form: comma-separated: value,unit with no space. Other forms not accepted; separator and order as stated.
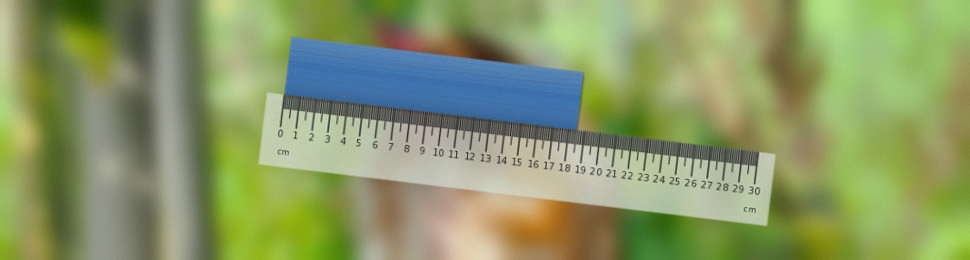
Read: 18.5,cm
